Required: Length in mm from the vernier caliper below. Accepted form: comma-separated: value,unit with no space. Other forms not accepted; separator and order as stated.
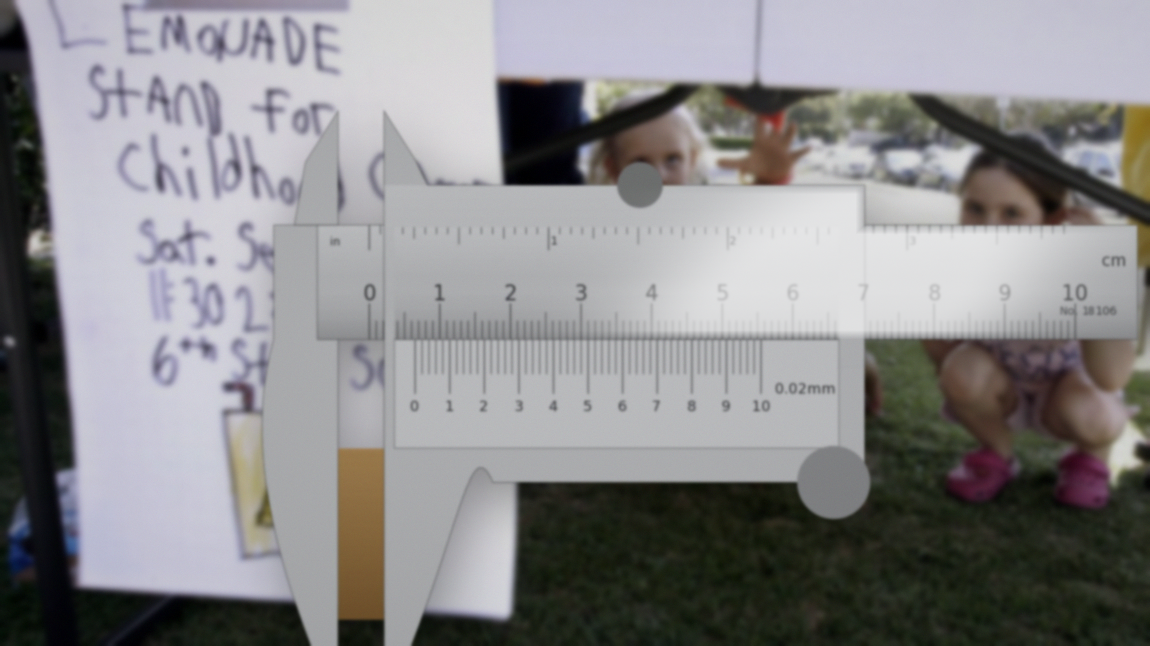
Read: 6.5,mm
